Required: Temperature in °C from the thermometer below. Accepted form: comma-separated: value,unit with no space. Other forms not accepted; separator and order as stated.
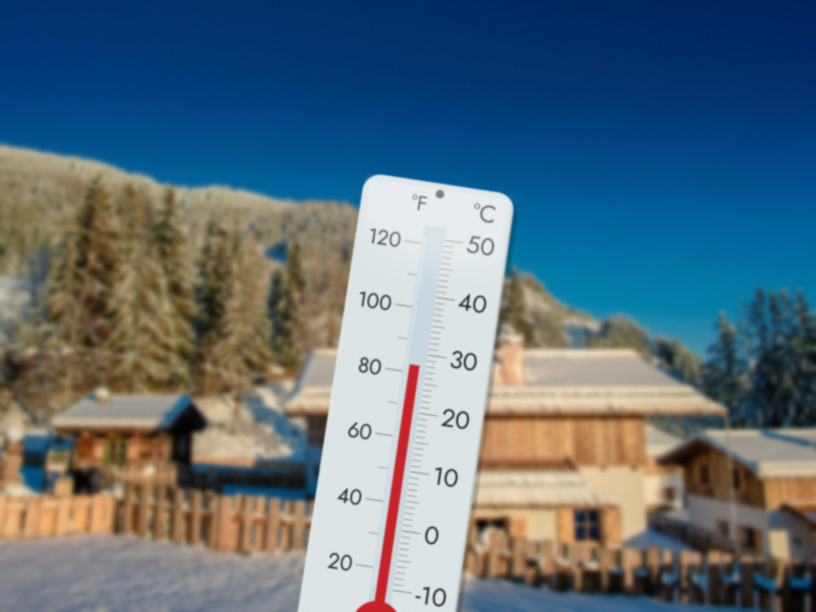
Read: 28,°C
